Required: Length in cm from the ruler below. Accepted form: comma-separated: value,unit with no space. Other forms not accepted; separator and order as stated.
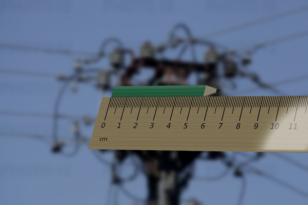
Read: 6.5,cm
